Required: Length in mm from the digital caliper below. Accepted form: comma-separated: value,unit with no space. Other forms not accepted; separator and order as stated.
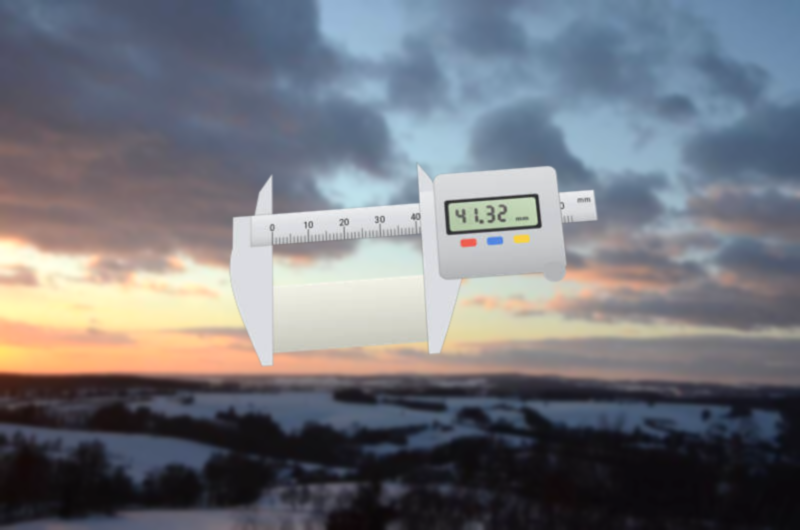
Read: 41.32,mm
